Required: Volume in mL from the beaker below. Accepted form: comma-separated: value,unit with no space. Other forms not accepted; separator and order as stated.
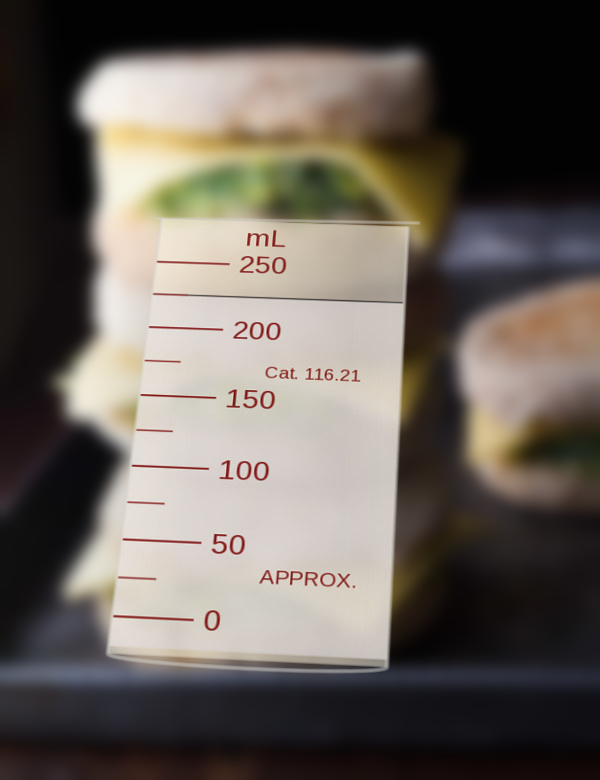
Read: 225,mL
